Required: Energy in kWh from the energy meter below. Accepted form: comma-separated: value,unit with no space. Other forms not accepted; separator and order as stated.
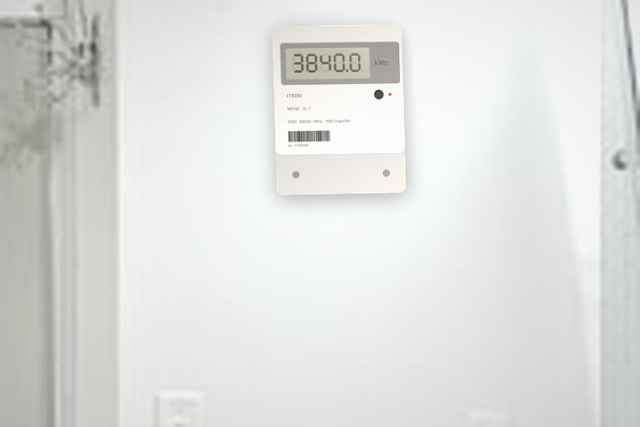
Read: 3840.0,kWh
